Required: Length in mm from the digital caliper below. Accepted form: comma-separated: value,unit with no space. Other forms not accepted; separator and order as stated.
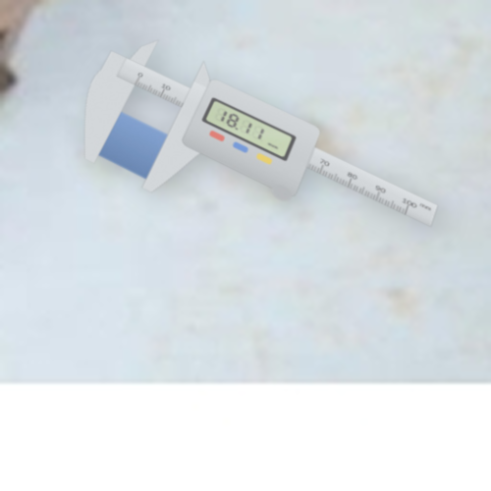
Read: 18.11,mm
